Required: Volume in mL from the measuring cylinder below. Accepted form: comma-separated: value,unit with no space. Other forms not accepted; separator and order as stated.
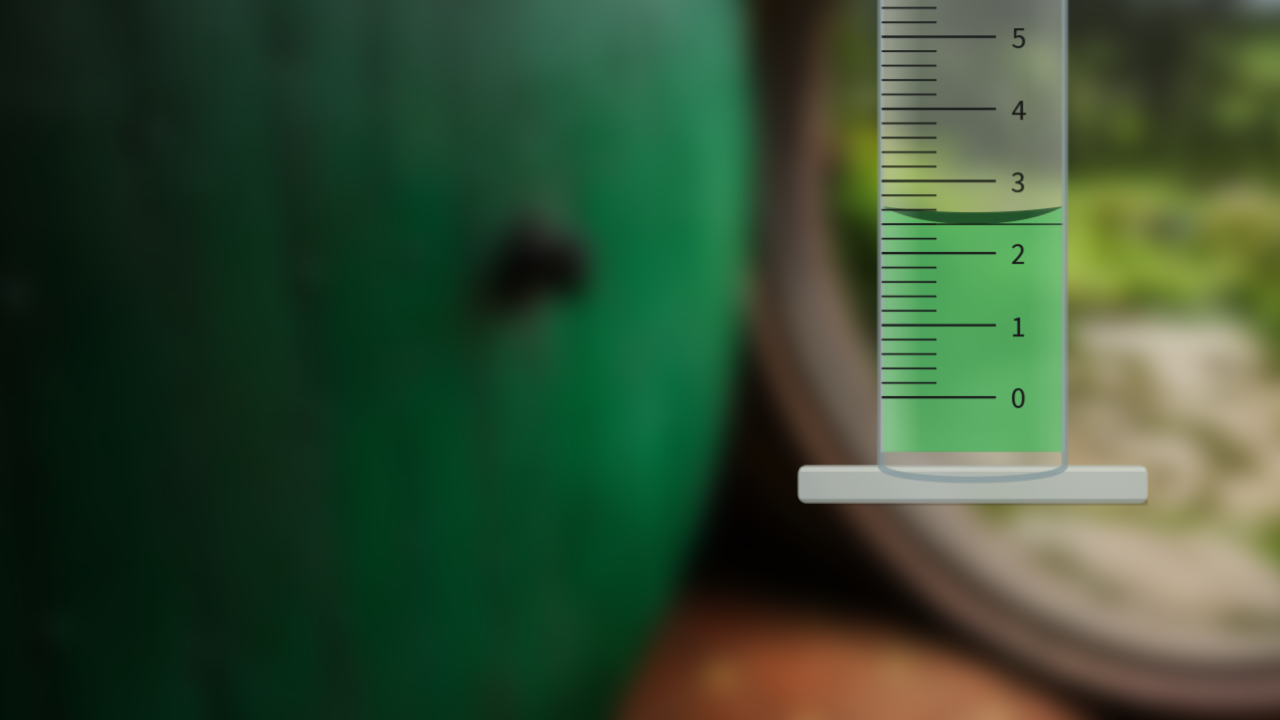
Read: 2.4,mL
